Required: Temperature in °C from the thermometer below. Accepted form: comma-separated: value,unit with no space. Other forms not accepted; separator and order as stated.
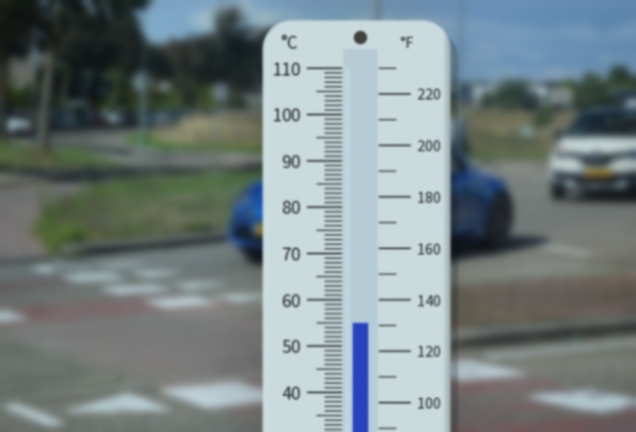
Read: 55,°C
